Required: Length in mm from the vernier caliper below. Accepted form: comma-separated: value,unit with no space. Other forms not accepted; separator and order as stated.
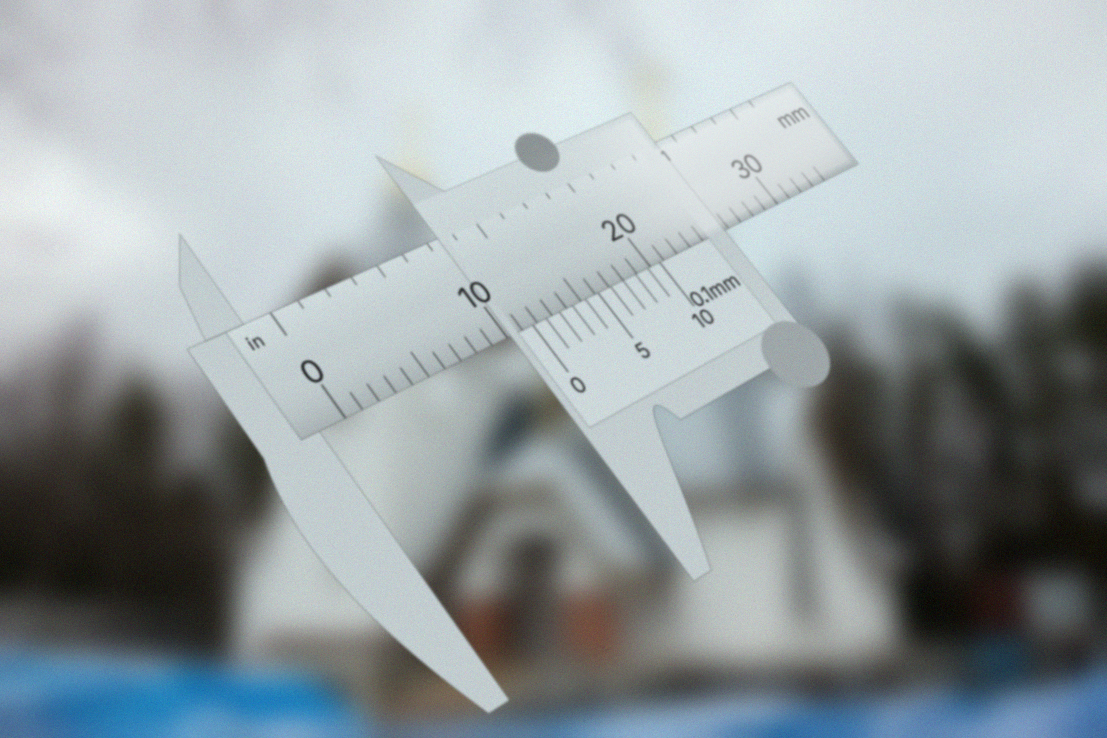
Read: 11.7,mm
